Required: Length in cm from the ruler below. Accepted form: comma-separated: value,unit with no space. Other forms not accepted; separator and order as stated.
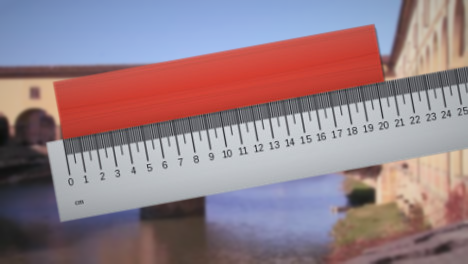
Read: 20.5,cm
